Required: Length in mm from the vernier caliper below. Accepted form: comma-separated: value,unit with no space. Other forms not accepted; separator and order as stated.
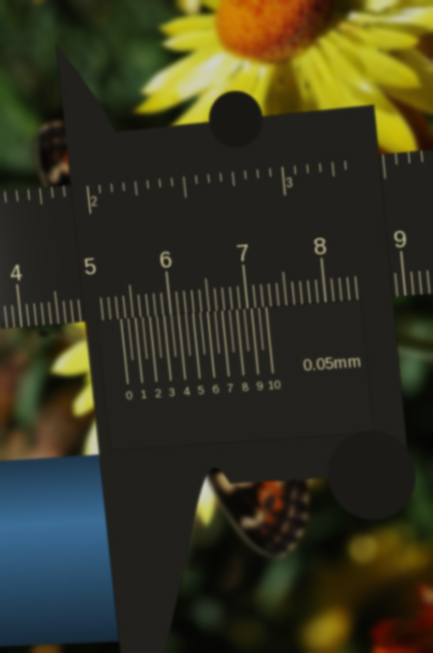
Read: 53.4,mm
